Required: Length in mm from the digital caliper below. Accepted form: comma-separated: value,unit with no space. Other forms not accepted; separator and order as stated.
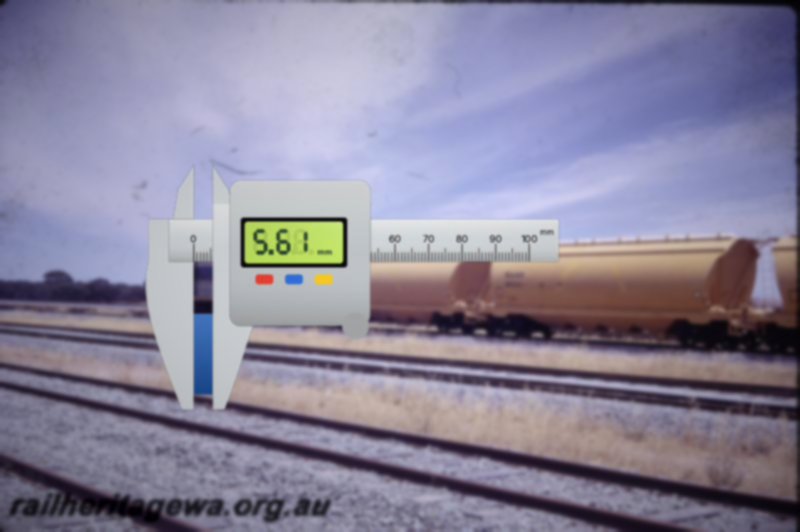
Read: 5.61,mm
